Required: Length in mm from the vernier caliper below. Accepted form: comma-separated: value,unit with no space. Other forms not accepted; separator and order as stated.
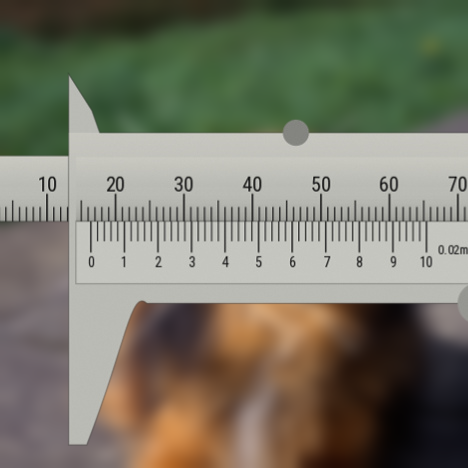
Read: 16.4,mm
